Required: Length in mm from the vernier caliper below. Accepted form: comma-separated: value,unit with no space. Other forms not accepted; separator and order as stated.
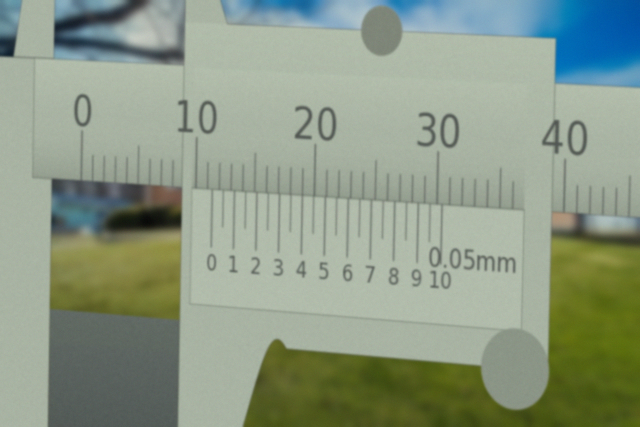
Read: 11.4,mm
